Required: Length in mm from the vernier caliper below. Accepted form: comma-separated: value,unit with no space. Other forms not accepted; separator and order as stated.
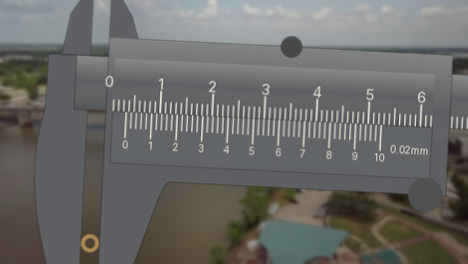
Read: 3.5,mm
